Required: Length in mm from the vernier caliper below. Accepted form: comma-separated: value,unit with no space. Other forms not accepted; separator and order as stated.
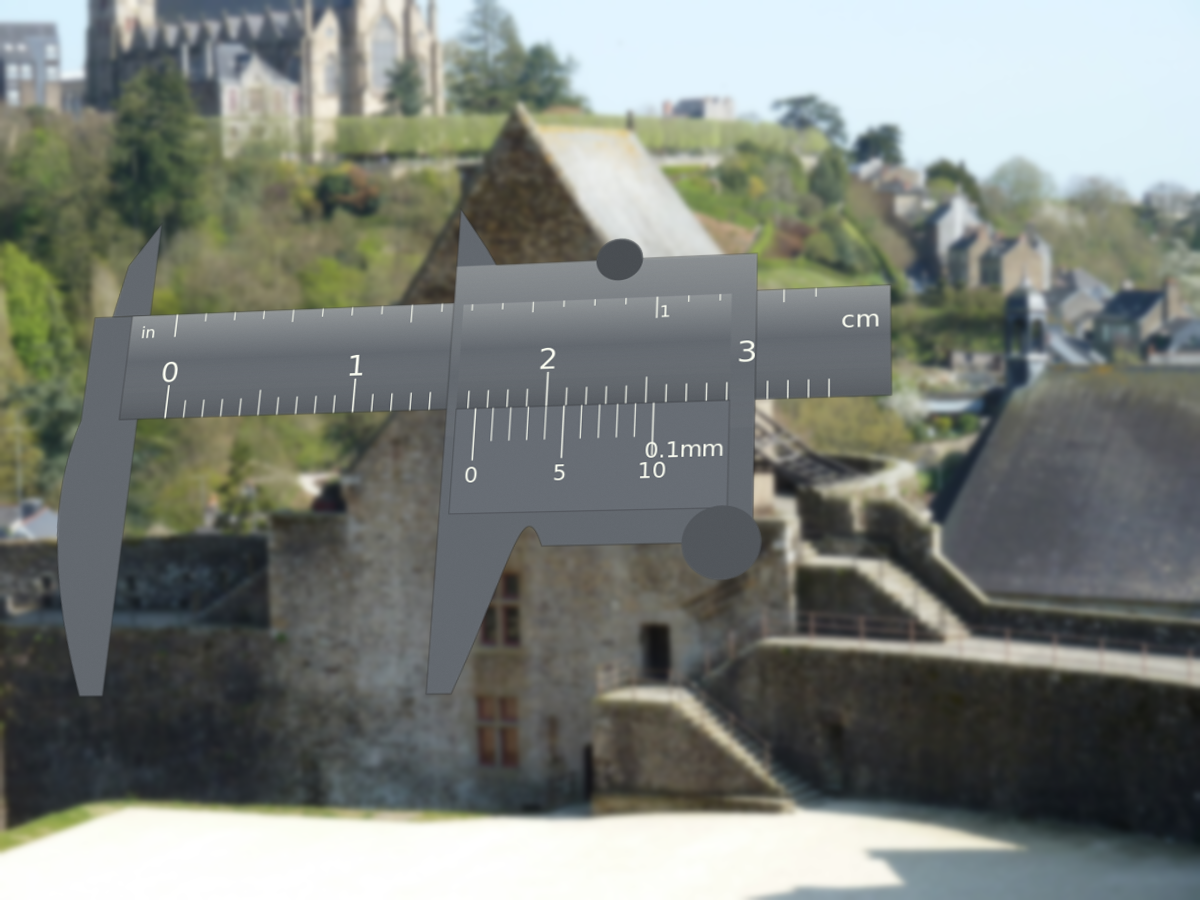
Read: 16.4,mm
